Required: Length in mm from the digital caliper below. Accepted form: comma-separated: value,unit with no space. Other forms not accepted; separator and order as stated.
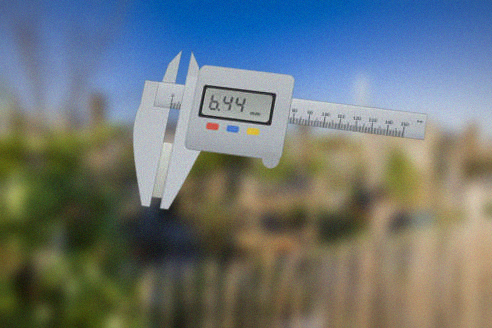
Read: 6.44,mm
